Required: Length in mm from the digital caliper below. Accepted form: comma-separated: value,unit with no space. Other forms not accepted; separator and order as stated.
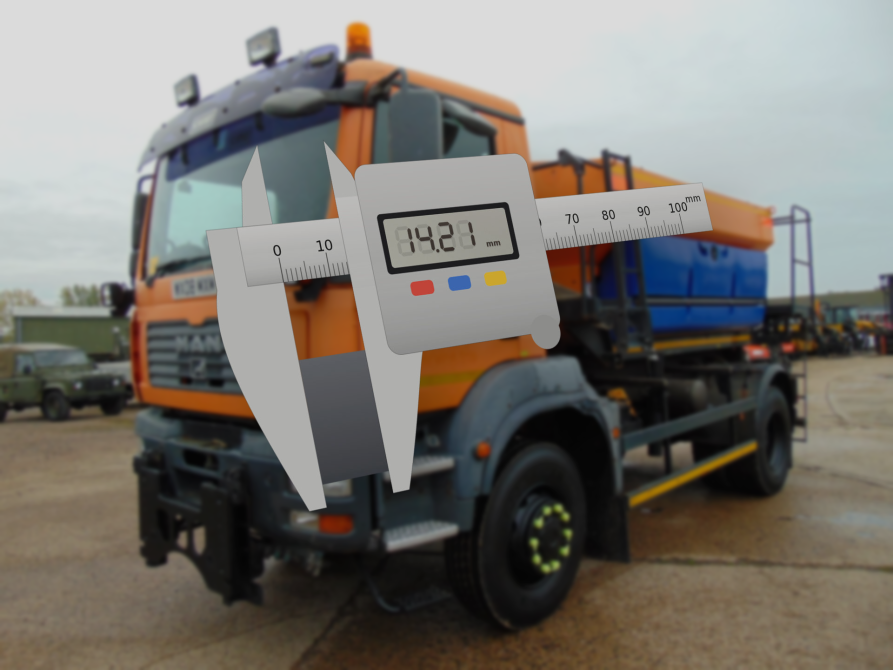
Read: 14.21,mm
